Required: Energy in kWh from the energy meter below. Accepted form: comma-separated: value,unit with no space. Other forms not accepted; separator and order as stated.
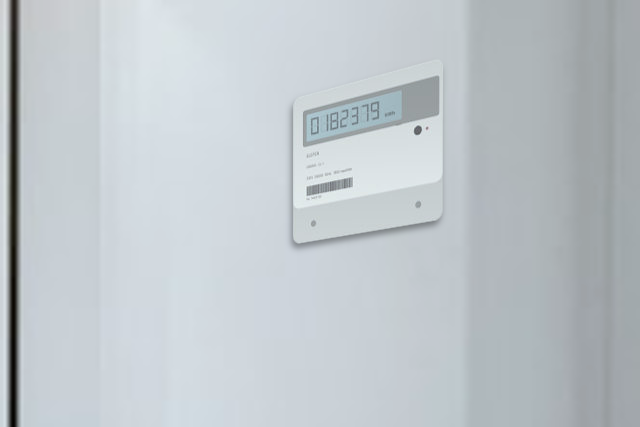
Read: 182379,kWh
